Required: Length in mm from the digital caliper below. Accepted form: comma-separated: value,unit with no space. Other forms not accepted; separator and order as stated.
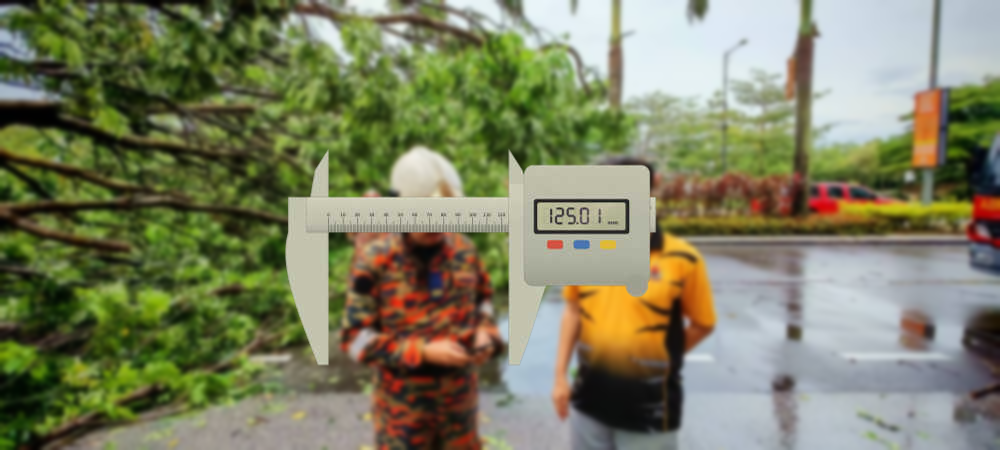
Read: 125.01,mm
